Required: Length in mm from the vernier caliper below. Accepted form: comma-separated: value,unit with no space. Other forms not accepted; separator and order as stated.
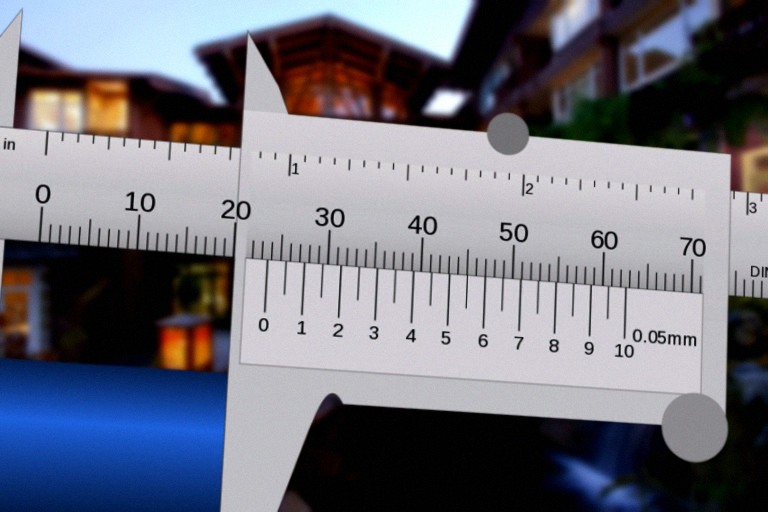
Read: 23.6,mm
